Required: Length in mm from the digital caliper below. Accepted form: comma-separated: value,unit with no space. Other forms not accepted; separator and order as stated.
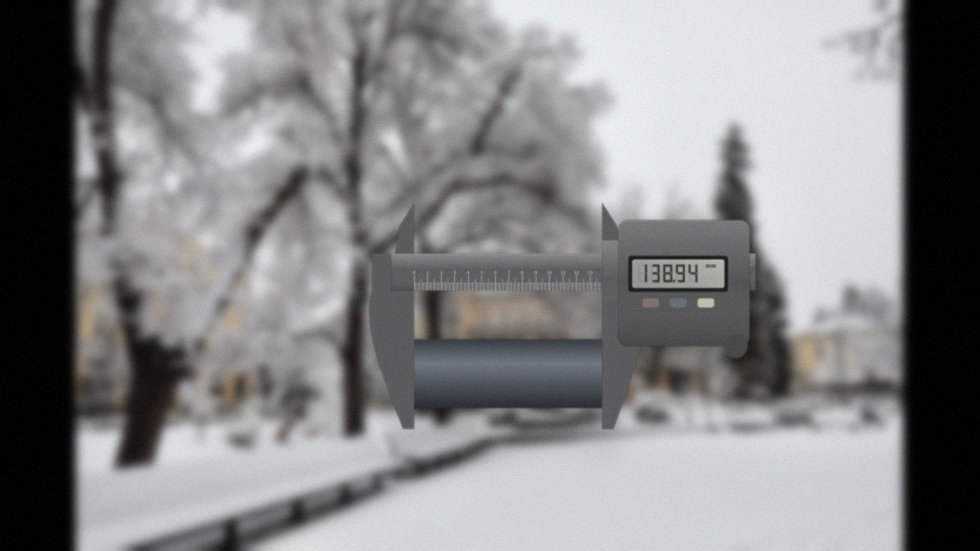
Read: 138.94,mm
